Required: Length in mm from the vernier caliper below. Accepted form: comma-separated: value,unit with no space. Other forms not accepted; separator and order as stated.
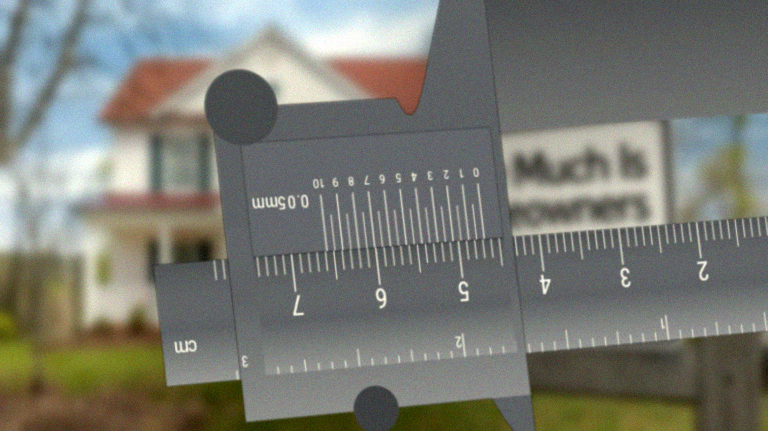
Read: 46.8,mm
